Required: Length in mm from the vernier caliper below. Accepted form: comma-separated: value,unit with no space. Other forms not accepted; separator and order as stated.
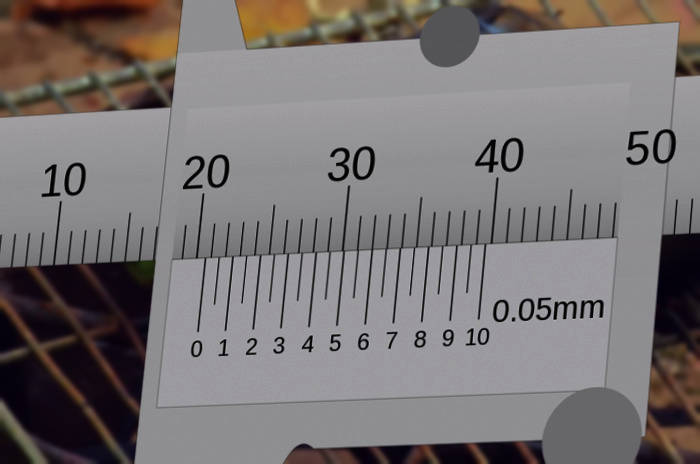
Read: 20.6,mm
